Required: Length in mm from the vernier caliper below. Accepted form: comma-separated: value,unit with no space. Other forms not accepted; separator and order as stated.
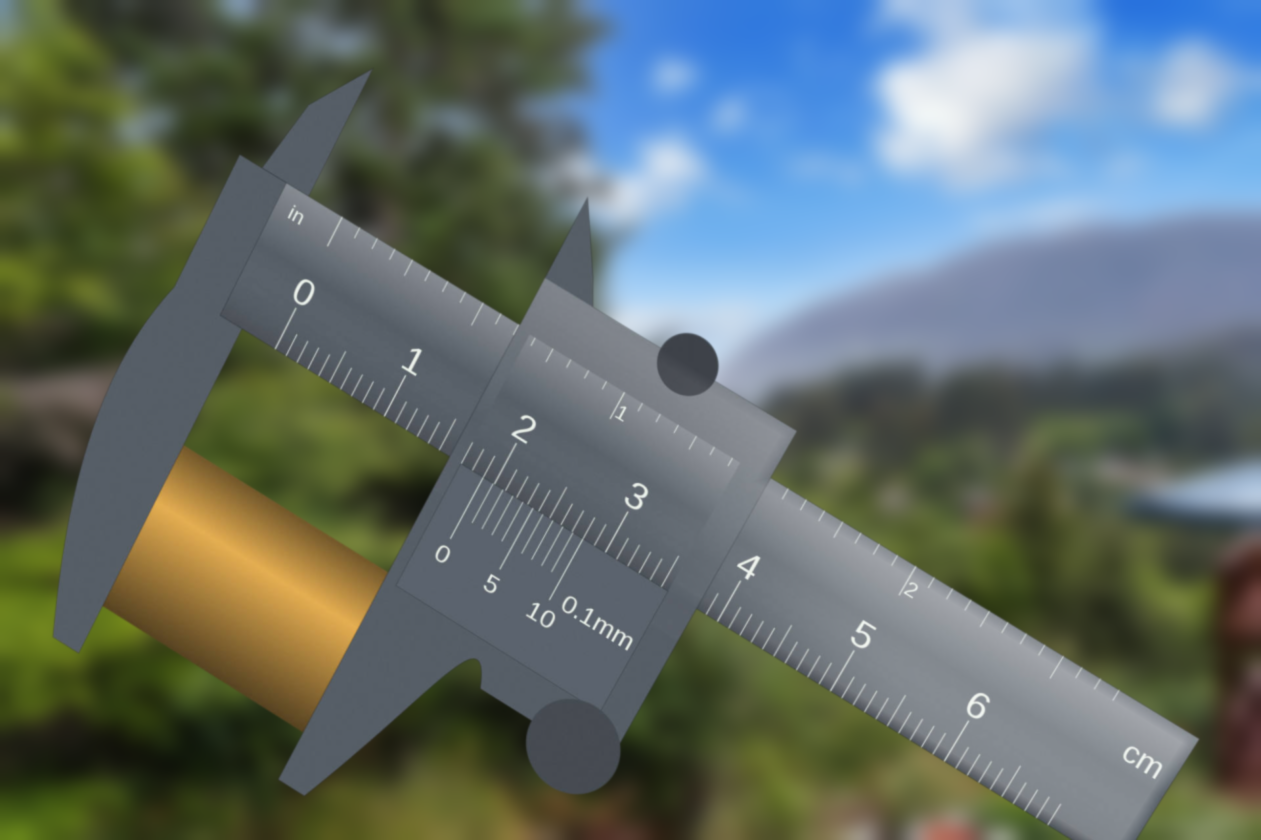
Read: 19.0,mm
